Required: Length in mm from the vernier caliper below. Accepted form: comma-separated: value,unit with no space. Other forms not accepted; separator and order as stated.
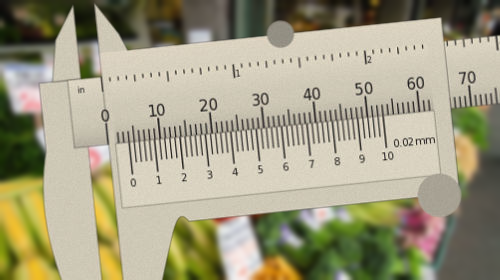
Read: 4.0,mm
